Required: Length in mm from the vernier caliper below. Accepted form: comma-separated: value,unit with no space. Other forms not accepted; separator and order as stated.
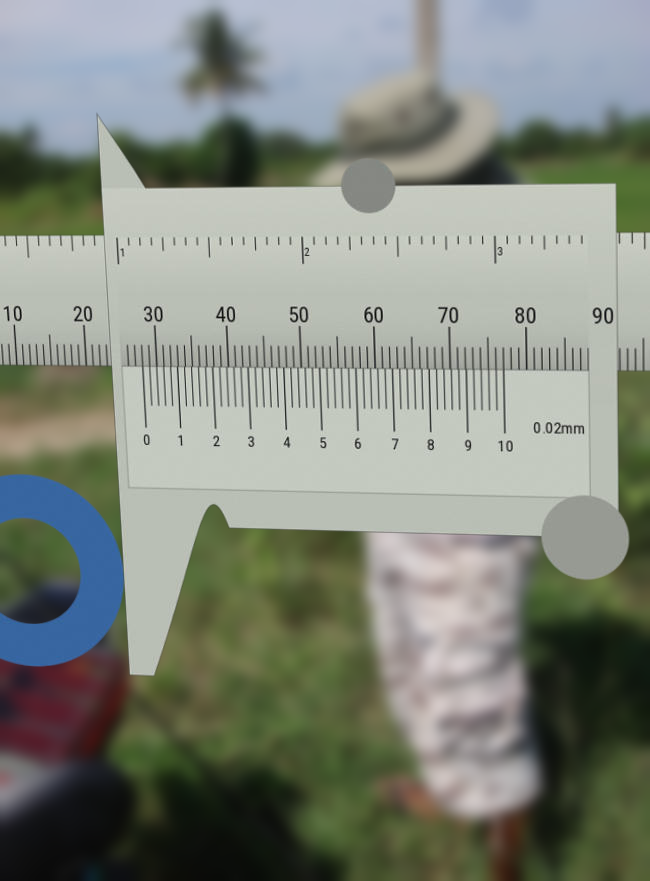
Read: 28.0,mm
